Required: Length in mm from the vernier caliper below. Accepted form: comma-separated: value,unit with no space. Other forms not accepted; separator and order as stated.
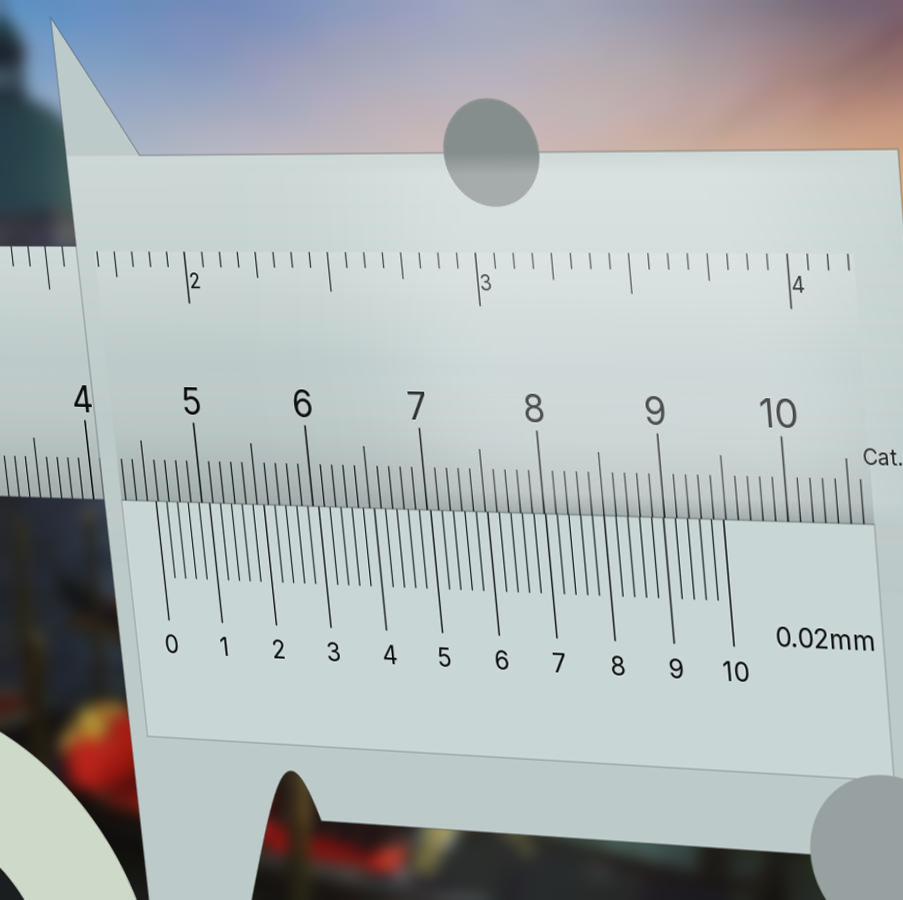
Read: 45.8,mm
